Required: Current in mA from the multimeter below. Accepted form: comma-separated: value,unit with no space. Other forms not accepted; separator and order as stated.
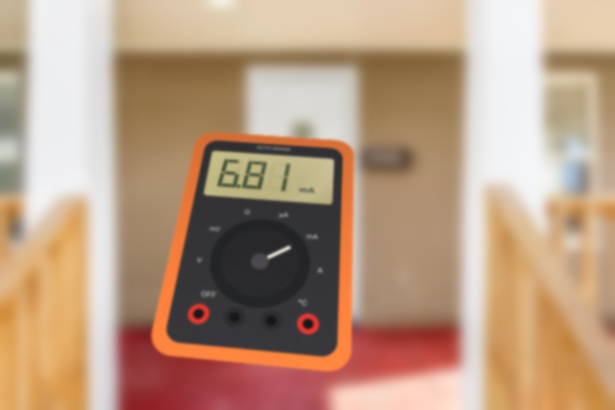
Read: 6.81,mA
